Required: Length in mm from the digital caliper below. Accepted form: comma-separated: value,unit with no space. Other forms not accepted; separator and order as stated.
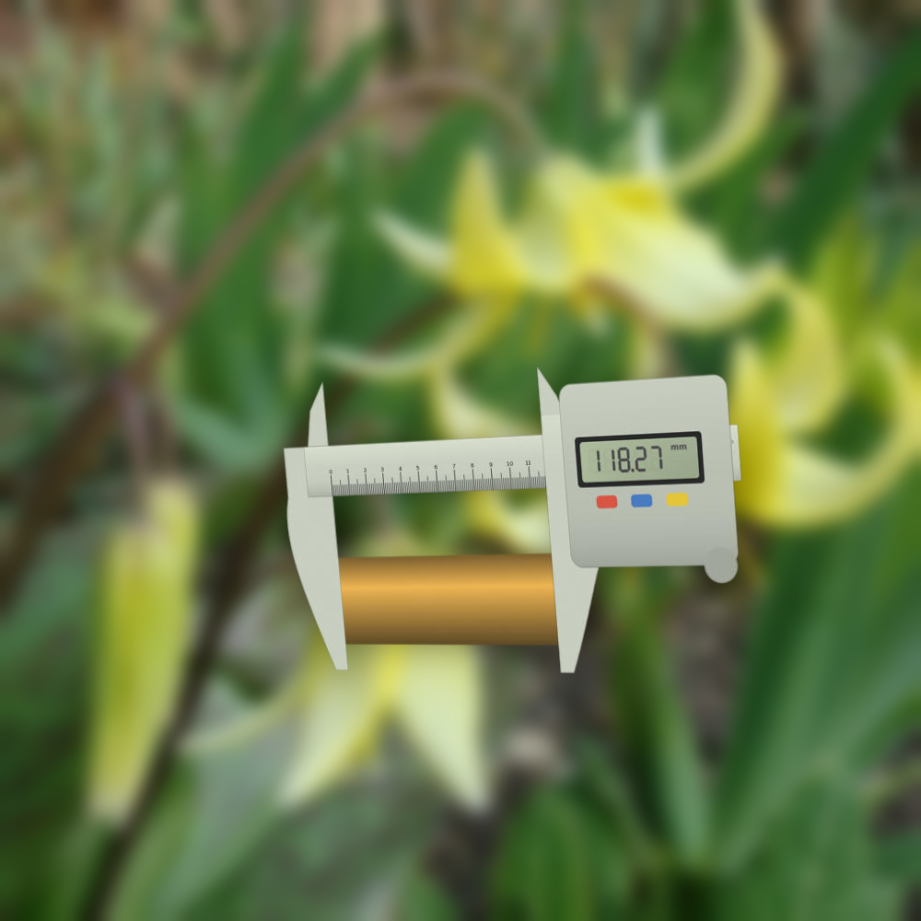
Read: 118.27,mm
